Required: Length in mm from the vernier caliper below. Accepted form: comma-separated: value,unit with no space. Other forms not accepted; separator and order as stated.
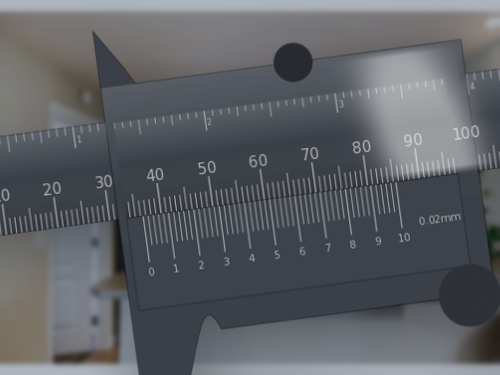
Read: 36.5,mm
